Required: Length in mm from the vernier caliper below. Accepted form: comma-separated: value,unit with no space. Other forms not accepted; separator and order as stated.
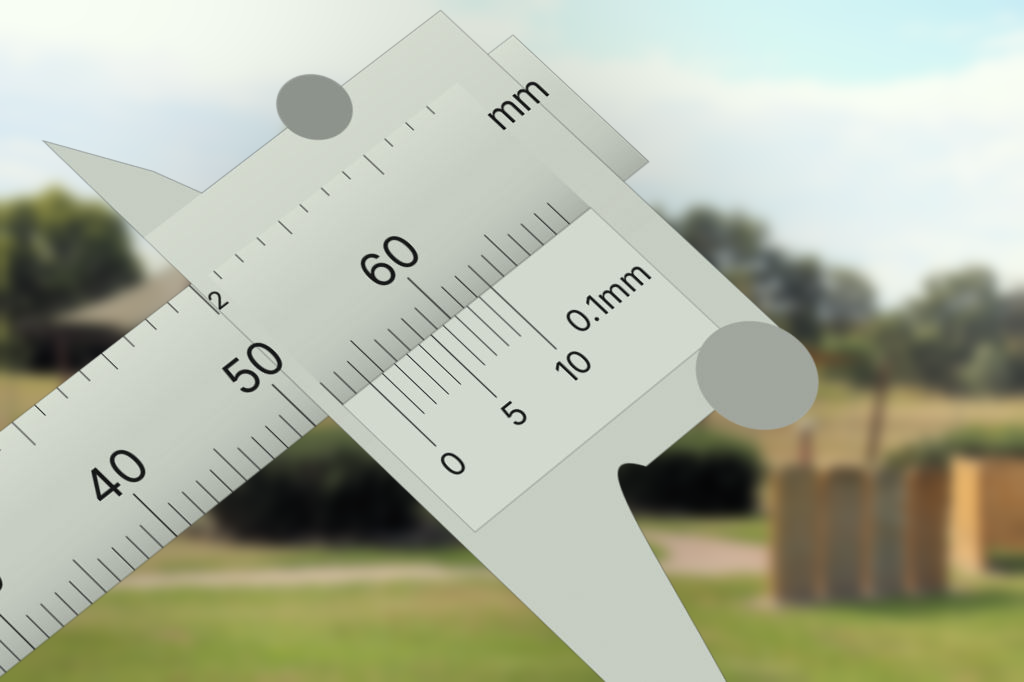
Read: 54.0,mm
